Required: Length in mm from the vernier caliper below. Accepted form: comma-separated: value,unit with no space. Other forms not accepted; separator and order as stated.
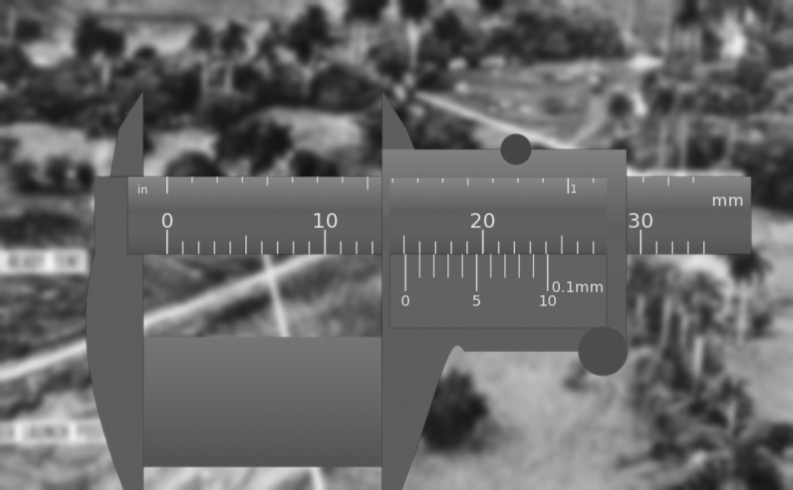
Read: 15.1,mm
